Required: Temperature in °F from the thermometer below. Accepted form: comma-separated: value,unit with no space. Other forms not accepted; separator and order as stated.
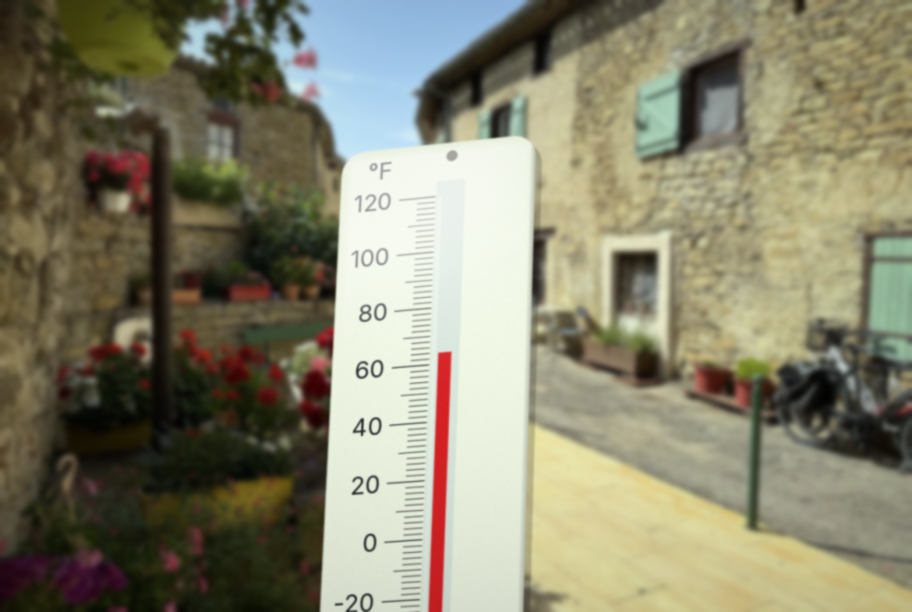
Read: 64,°F
